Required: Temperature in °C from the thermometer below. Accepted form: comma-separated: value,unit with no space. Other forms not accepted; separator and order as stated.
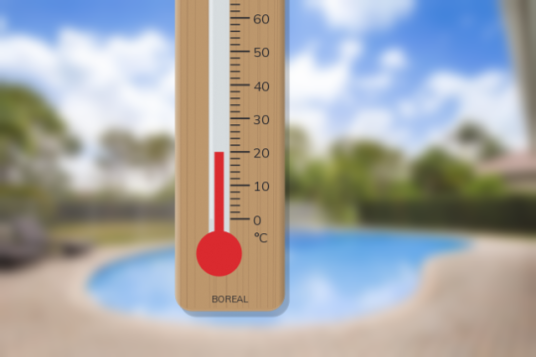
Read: 20,°C
